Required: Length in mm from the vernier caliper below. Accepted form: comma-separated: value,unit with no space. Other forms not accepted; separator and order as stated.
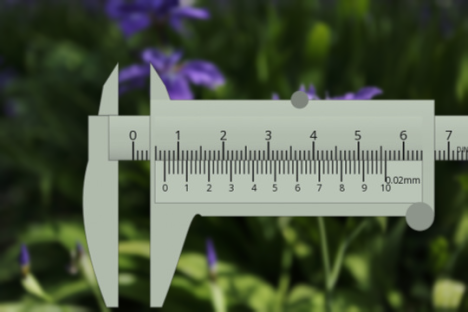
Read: 7.0,mm
